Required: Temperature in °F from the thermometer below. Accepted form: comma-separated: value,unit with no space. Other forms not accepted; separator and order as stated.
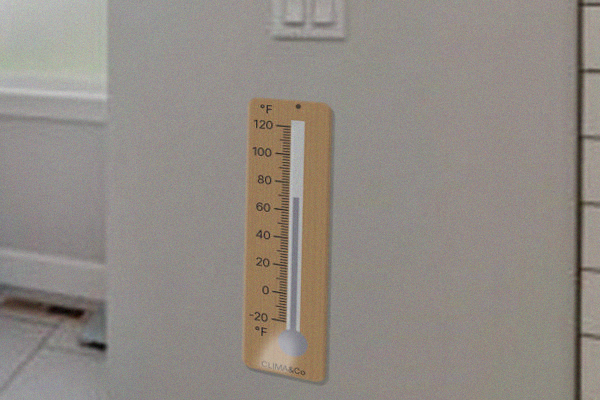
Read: 70,°F
